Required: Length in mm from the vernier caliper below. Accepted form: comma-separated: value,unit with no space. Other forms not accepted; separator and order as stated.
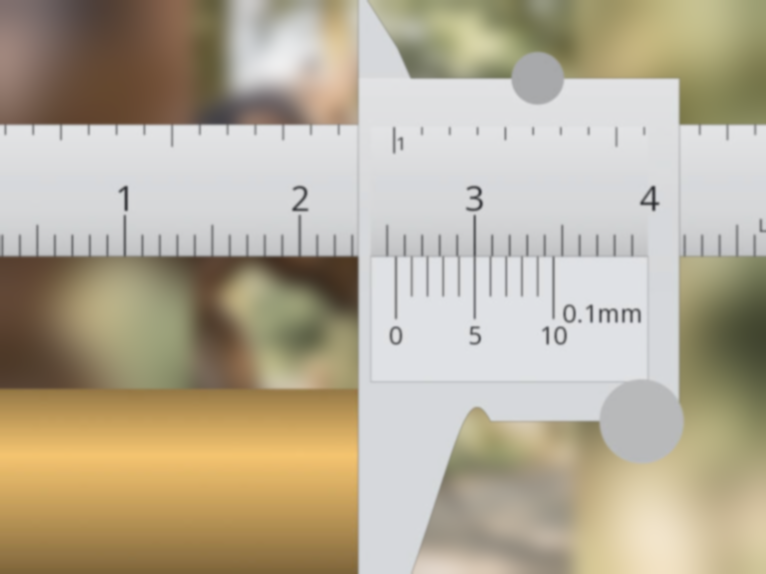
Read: 25.5,mm
